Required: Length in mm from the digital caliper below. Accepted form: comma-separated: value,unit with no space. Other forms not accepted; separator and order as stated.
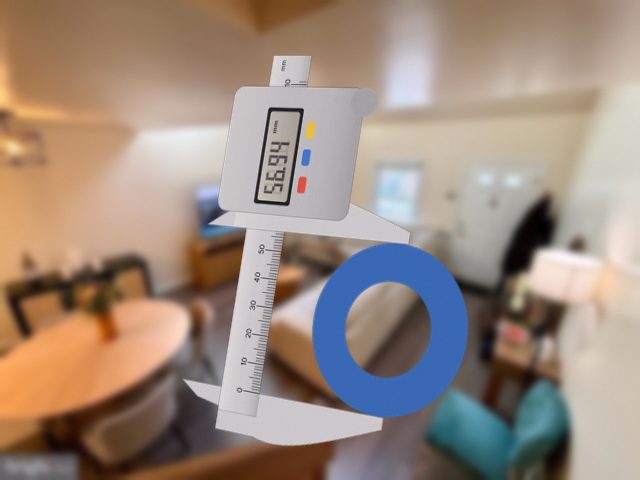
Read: 56.94,mm
